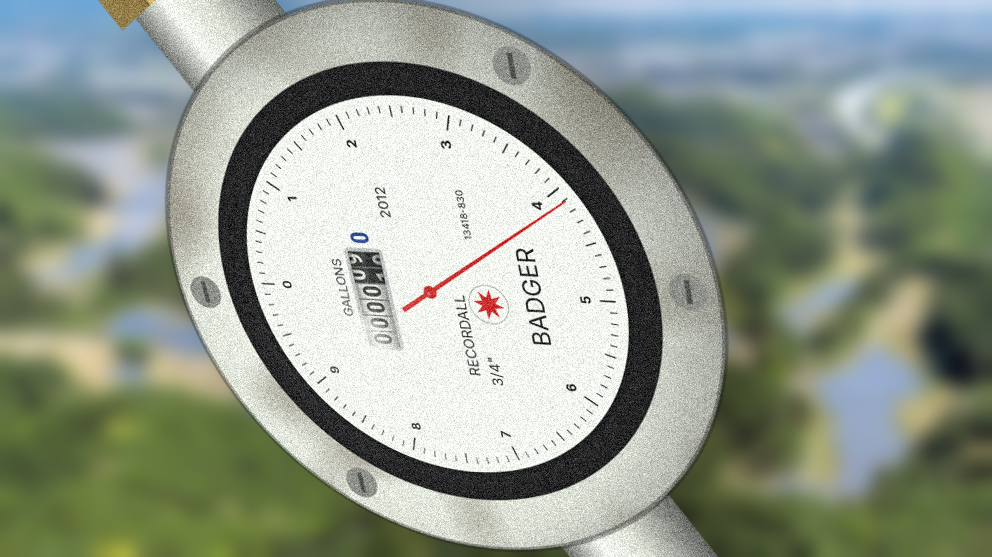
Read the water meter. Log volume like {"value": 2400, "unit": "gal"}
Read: {"value": 94.1, "unit": "gal"}
